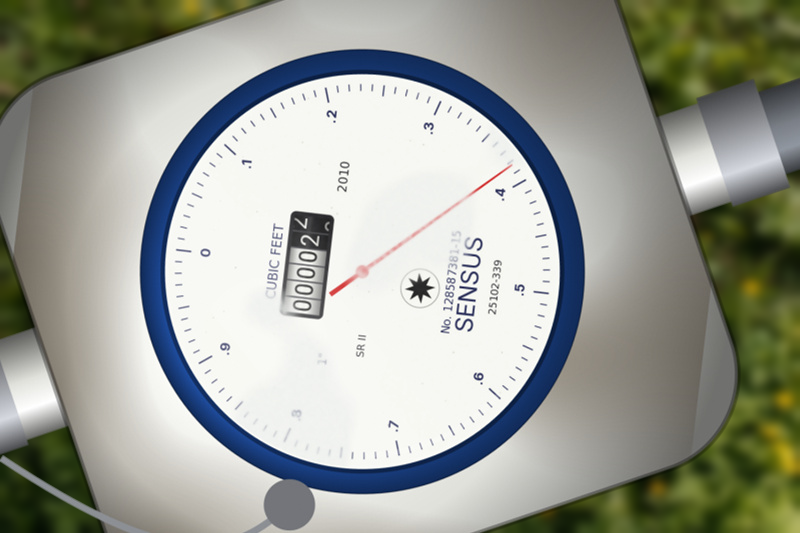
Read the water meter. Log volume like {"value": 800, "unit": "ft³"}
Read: {"value": 22.38, "unit": "ft³"}
